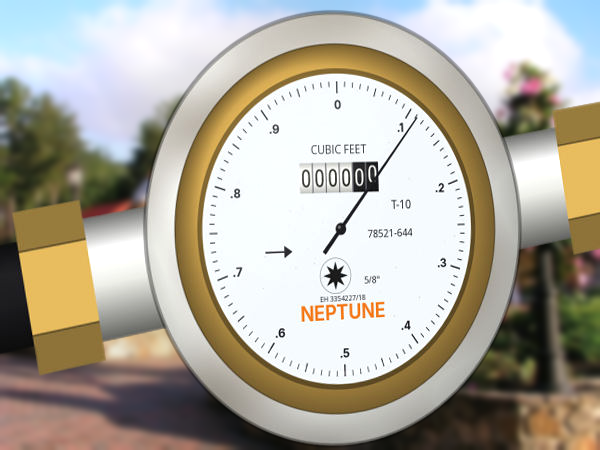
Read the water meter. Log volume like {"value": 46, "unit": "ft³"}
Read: {"value": 0.11, "unit": "ft³"}
